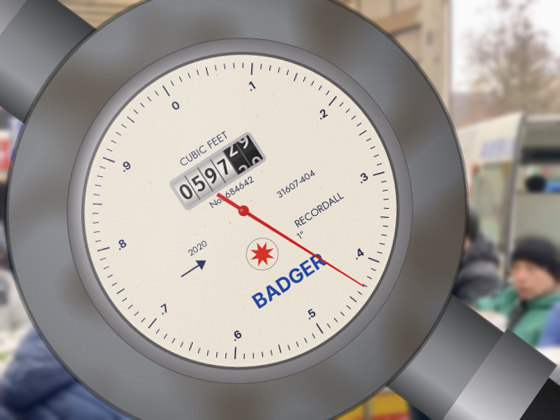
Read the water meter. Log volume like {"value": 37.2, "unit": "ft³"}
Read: {"value": 59729.43, "unit": "ft³"}
